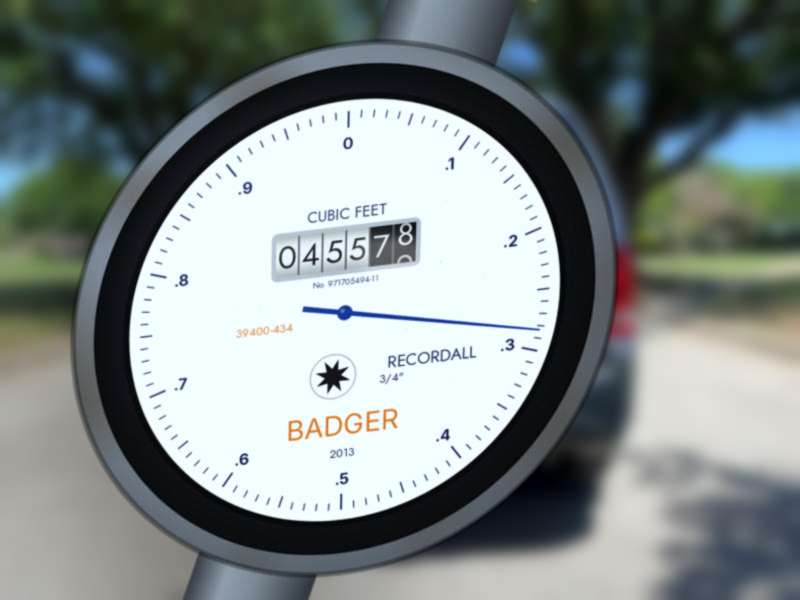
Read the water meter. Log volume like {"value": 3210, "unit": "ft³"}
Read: {"value": 45578.28, "unit": "ft³"}
